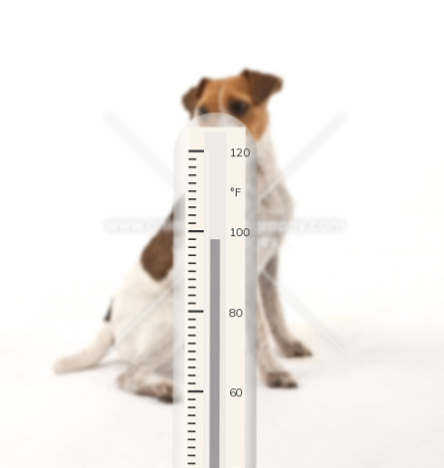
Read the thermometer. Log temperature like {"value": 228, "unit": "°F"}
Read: {"value": 98, "unit": "°F"}
